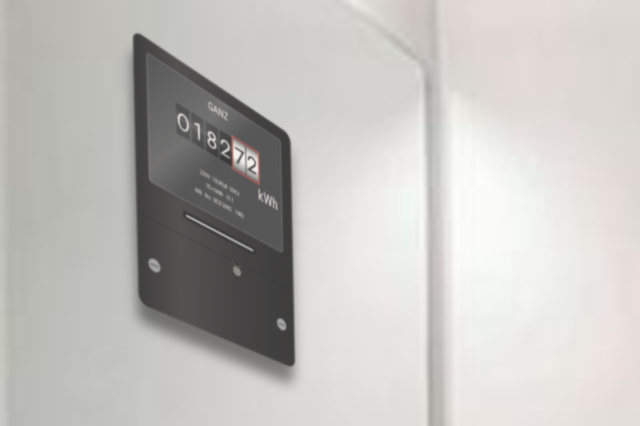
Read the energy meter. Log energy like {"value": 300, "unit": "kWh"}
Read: {"value": 182.72, "unit": "kWh"}
